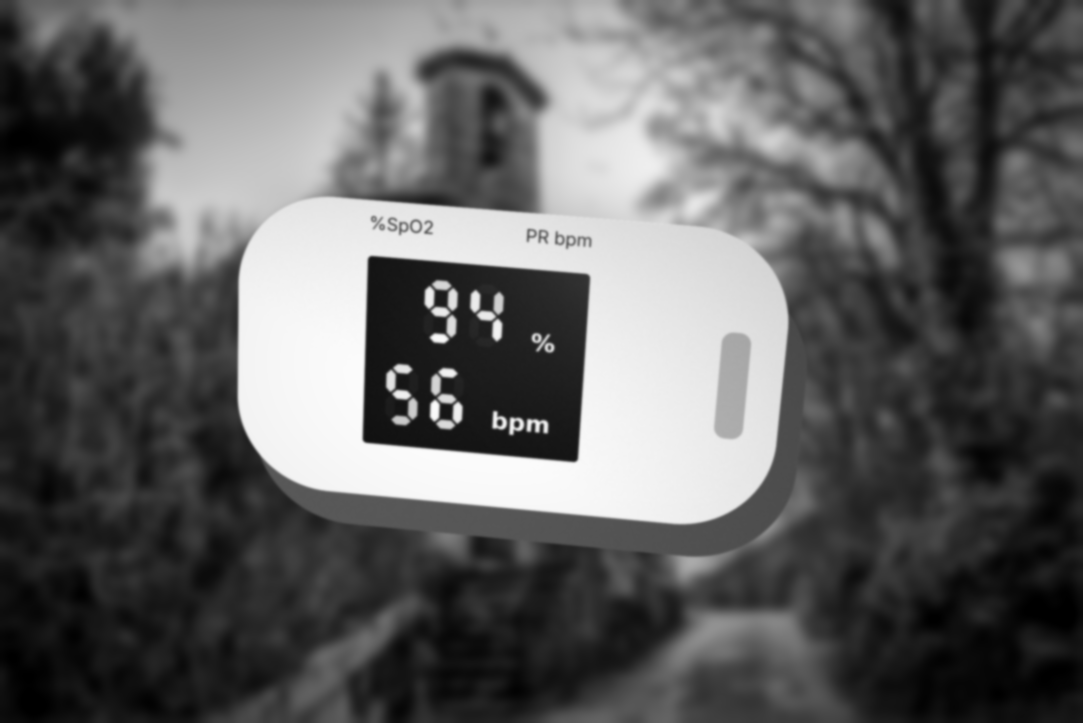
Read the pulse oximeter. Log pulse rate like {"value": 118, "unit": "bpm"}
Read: {"value": 56, "unit": "bpm"}
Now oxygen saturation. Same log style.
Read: {"value": 94, "unit": "%"}
